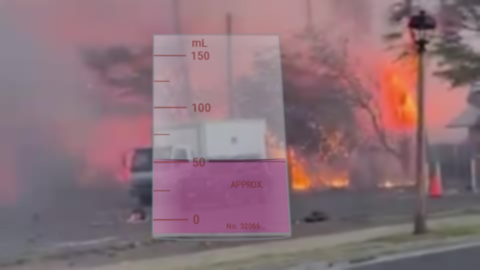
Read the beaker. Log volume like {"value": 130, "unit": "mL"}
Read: {"value": 50, "unit": "mL"}
